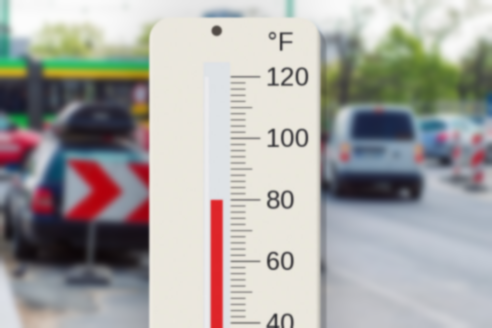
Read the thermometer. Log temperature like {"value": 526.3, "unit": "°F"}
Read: {"value": 80, "unit": "°F"}
